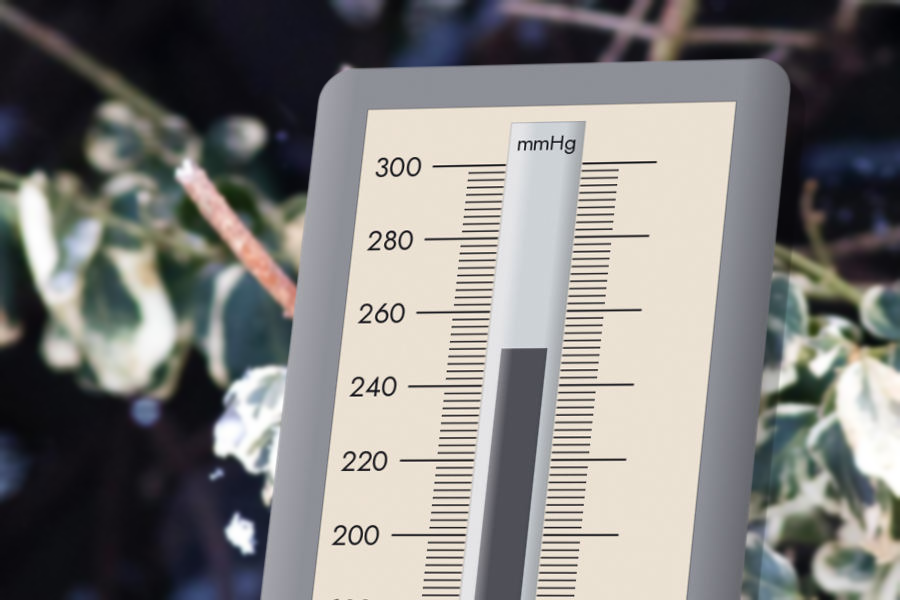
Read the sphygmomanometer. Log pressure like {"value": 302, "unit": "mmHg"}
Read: {"value": 250, "unit": "mmHg"}
